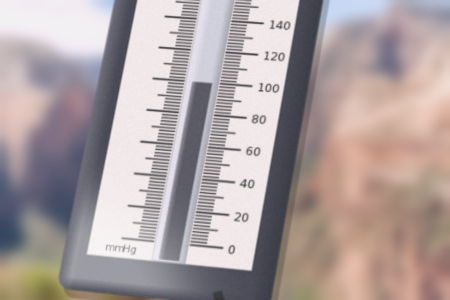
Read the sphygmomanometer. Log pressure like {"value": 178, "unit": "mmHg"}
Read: {"value": 100, "unit": "mmHg"}
